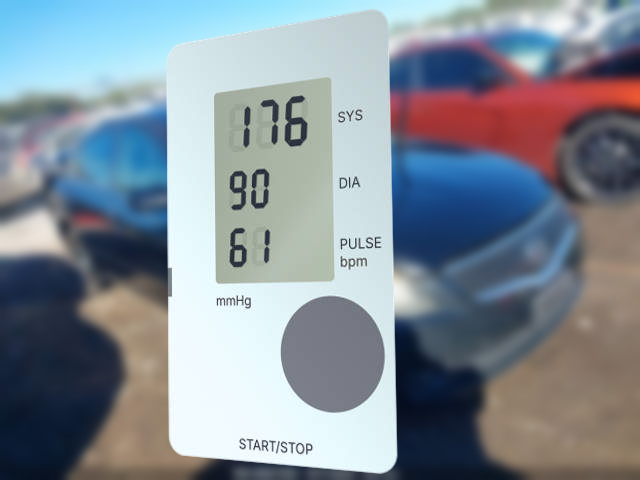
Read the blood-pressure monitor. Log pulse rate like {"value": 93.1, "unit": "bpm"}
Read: {"value": 61, "unit": "bpm"}
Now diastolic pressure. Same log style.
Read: {"value": 90, "unit": "mmHg"}
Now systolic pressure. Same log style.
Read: {"value": 176, "unit": "mmHg"}
